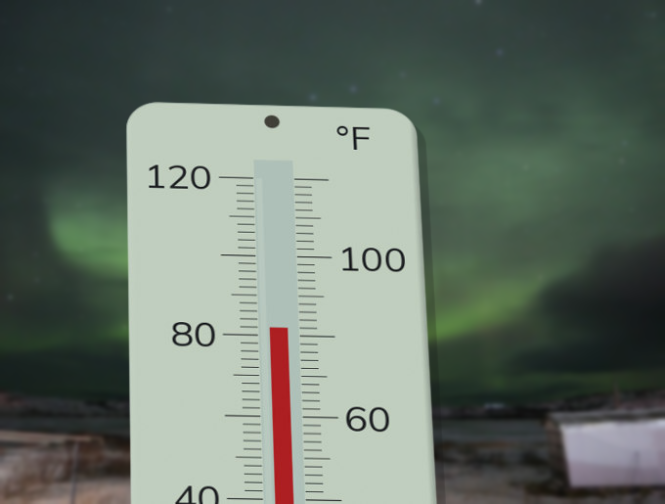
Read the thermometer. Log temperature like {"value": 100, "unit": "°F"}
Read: {"value": 82, "unit": "°F"}
